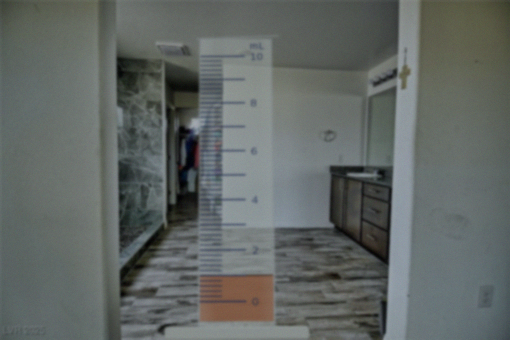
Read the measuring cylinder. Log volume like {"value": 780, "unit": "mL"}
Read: {"value": 1, "unit": "mL"}
